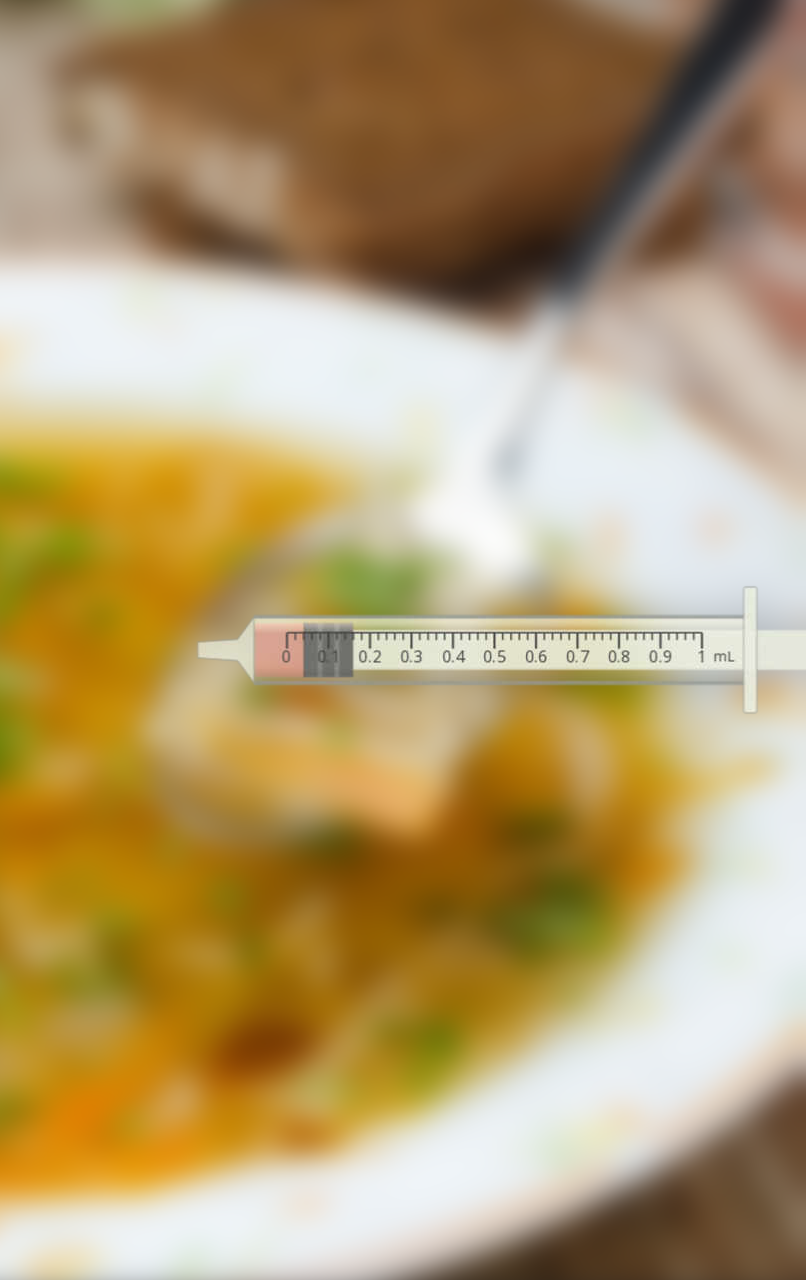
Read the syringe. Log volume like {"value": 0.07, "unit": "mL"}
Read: {"value": 0.04, "unit": "mL"}
